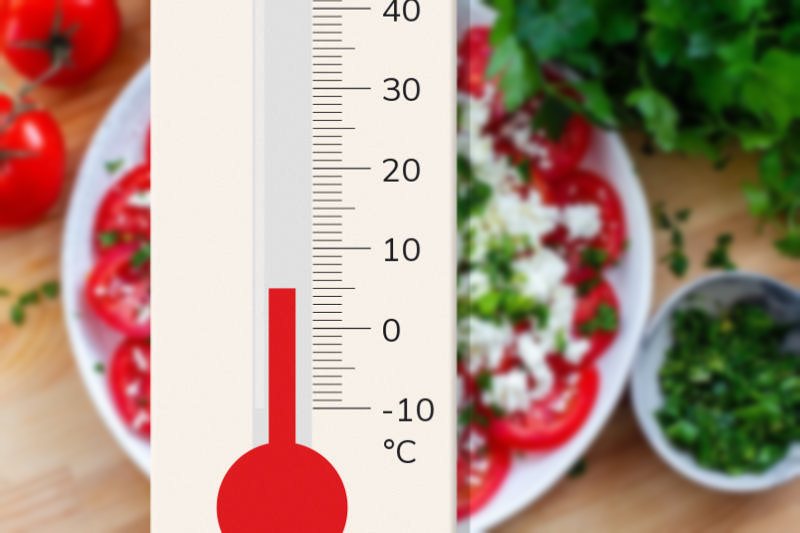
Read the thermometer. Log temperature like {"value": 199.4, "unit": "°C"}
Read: {"value": 5, "unit": "°C"}
